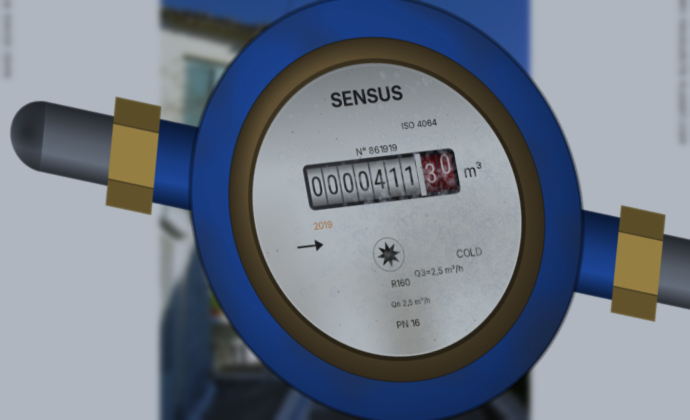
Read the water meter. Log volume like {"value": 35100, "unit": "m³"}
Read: {"value": 411.30, "unit": "m³"}
